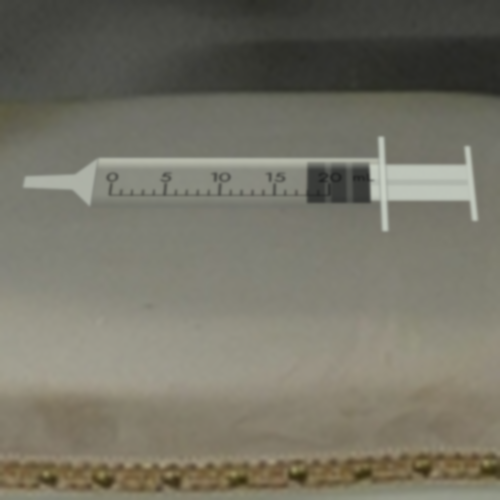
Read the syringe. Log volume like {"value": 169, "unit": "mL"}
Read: {"value": 18, "unit": "mL"}
